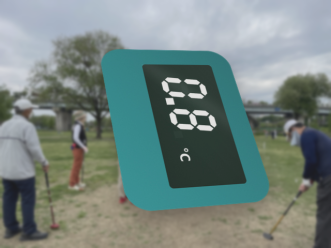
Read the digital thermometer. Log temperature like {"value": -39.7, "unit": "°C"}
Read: {"value": 0.8, "unit": "°C"}
